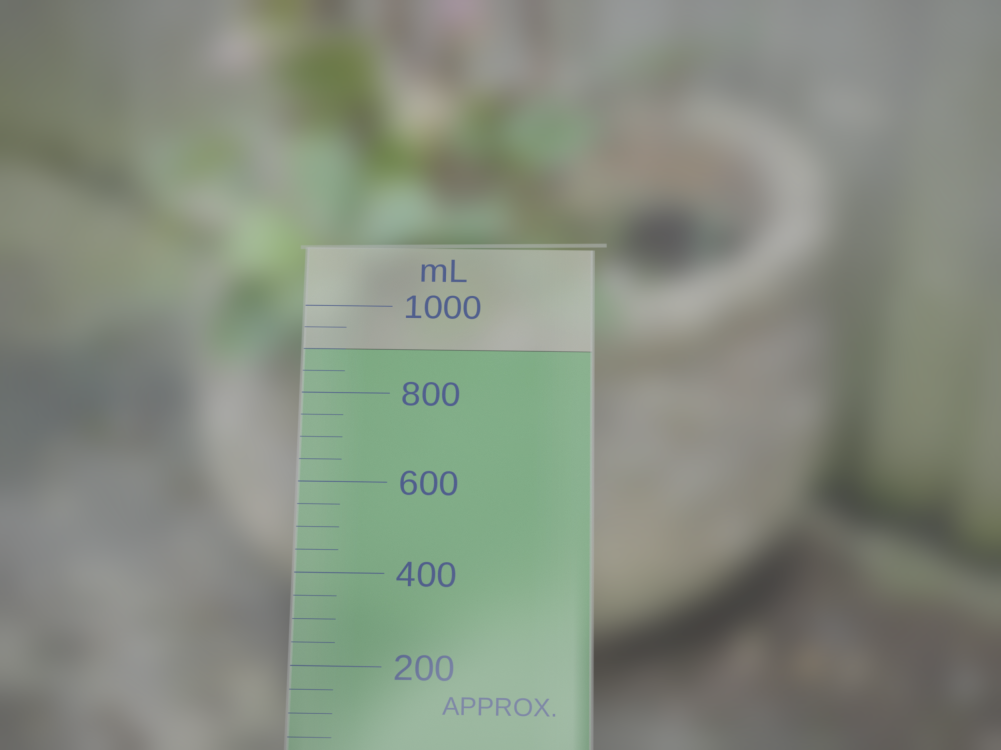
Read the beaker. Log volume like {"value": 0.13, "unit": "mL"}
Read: {"value": 900, "unit": "mL"}
